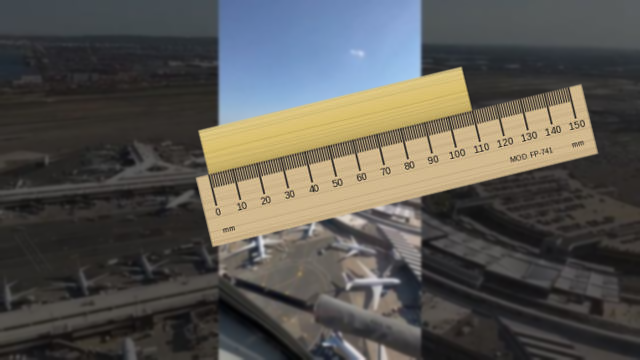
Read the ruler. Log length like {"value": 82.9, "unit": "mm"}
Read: {"value": 110, "unit": "mm"}
